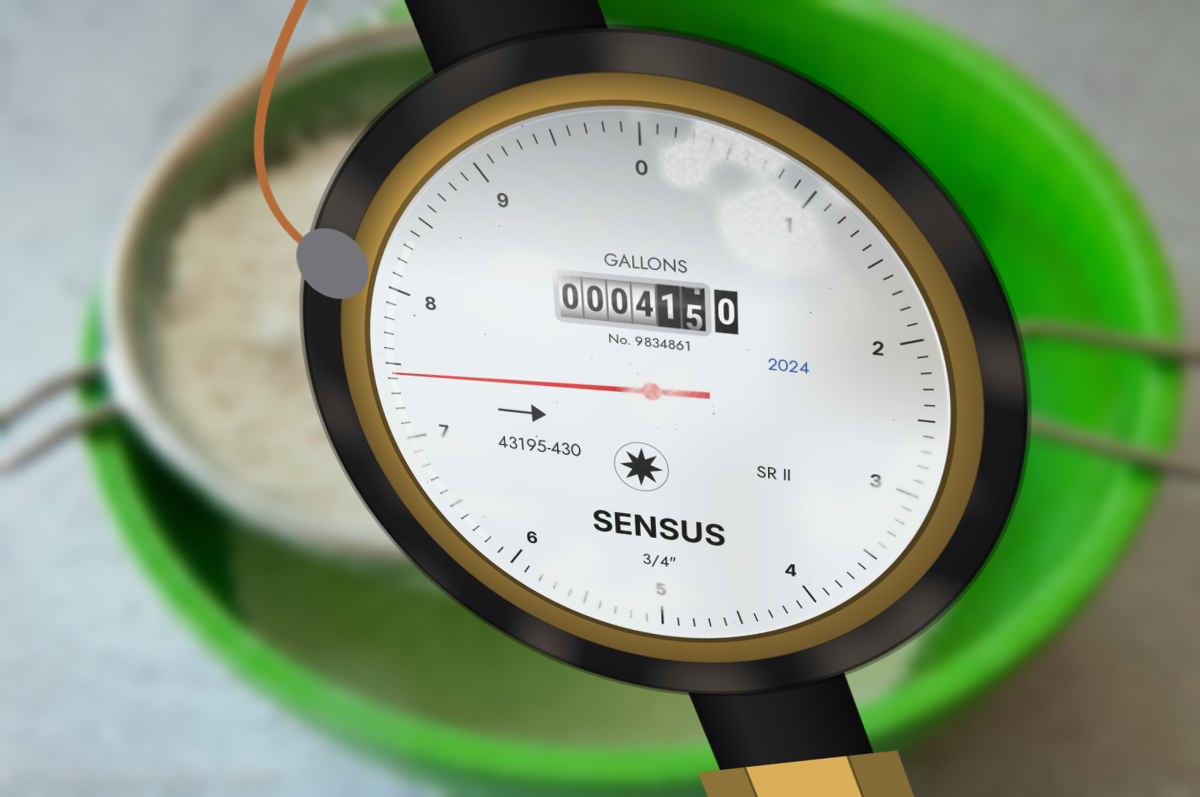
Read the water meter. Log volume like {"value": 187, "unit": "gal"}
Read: {"value": 4147.4, "unit": "gal"}
